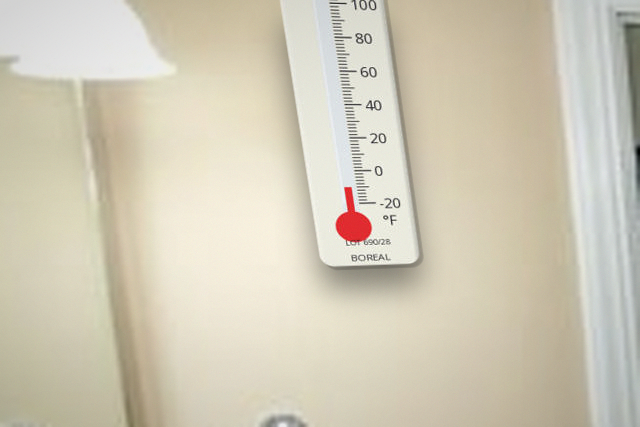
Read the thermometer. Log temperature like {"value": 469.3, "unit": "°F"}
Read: {"value": -10, "unit": "°F"}
